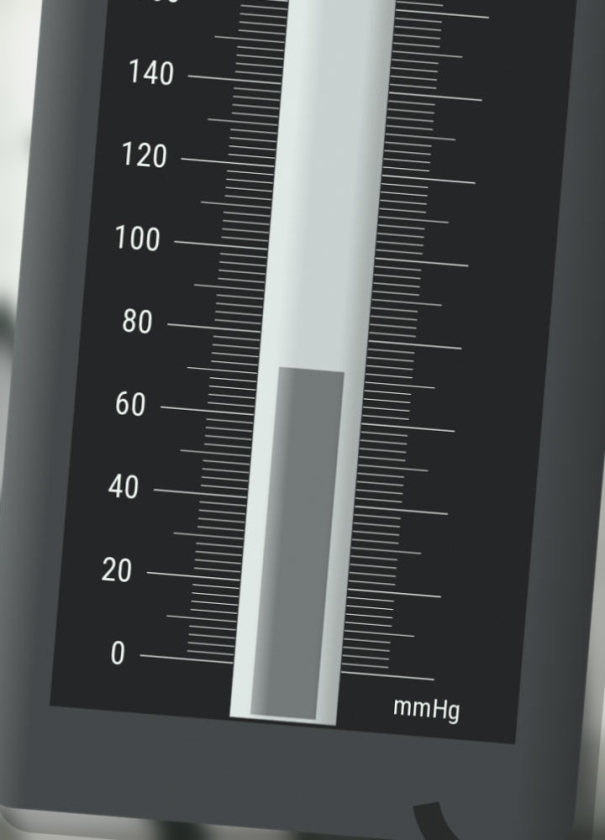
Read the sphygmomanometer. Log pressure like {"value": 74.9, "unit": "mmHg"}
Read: {"value": 72, "unit": "mmHg"}
